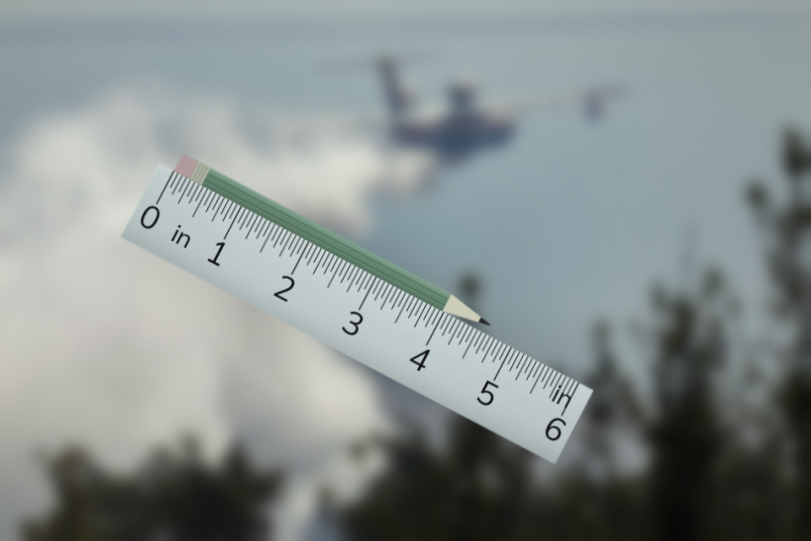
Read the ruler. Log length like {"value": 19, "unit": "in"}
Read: {"value": 4.625, "unit": "in"}
